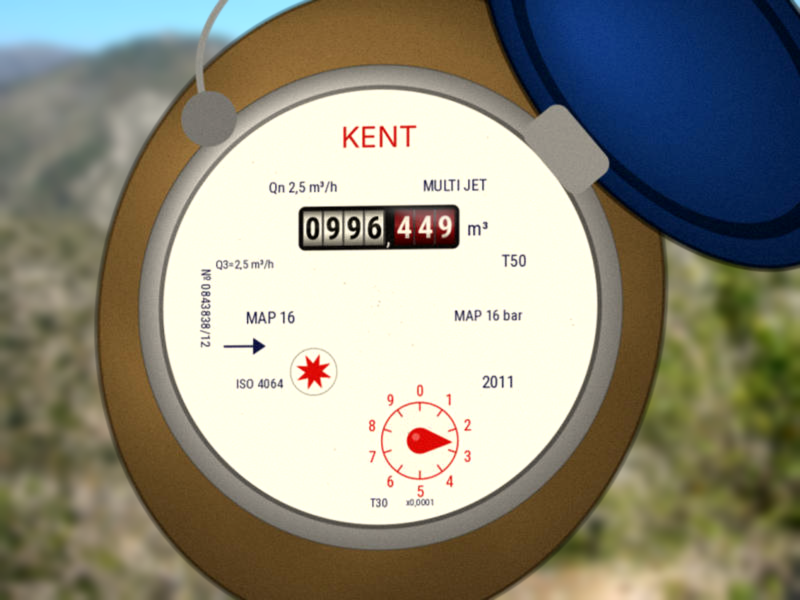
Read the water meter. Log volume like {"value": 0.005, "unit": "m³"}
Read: {"value": 996.4492, "unit": "m³"}
